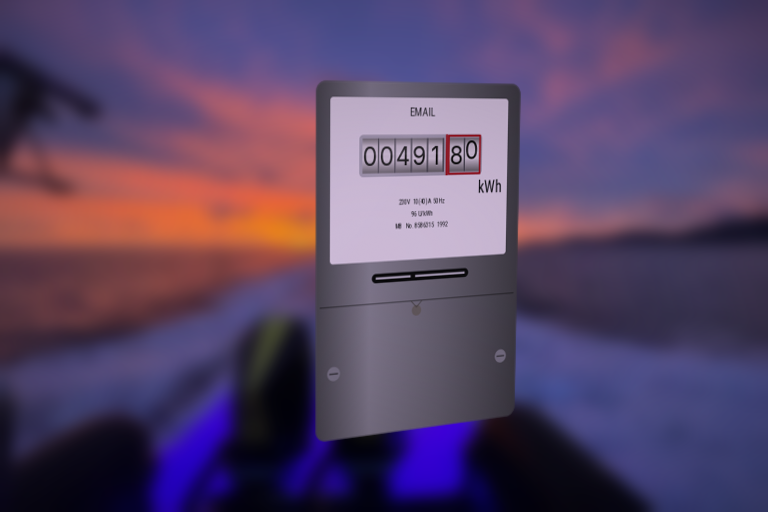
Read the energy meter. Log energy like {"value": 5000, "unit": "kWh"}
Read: {"value": 491.80, "unit": "kWh"}
